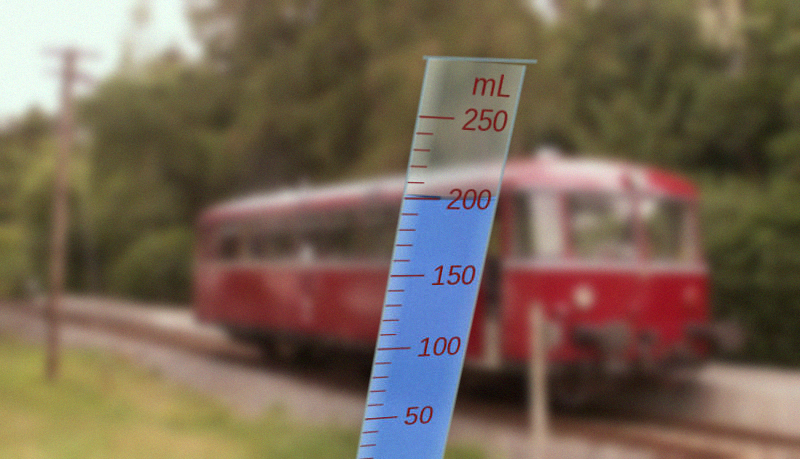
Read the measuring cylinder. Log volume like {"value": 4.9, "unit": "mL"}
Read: {"value": 200, "unit": "mL"}
